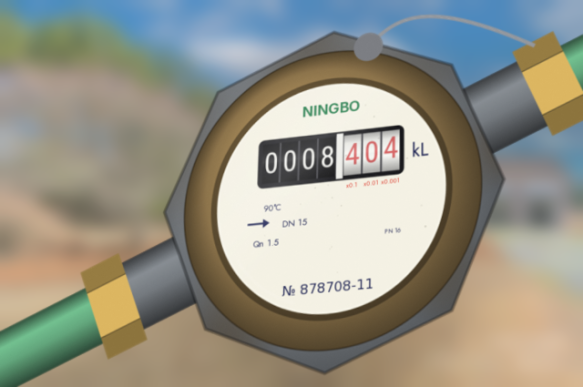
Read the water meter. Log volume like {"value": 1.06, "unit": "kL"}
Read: {"value": 8.404, "unit": "kL"}
